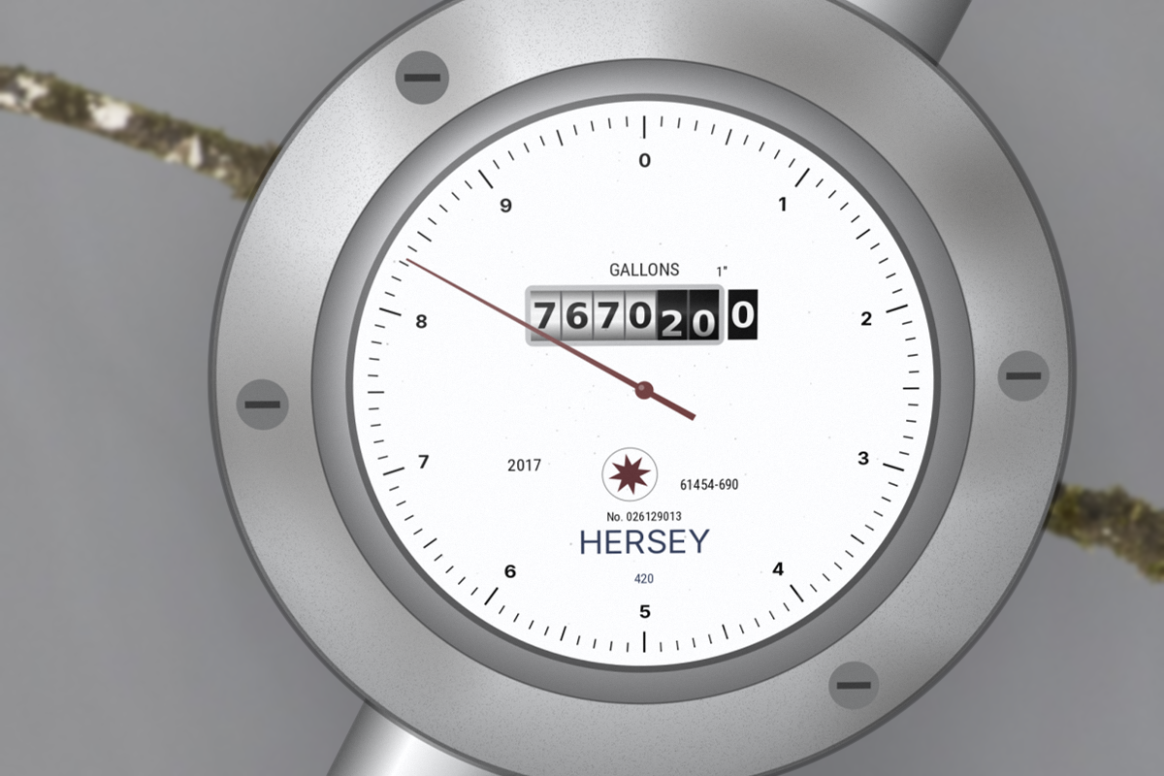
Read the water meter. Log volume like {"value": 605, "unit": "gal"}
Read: {"value": 7670198.3, "unit": "gal"}
